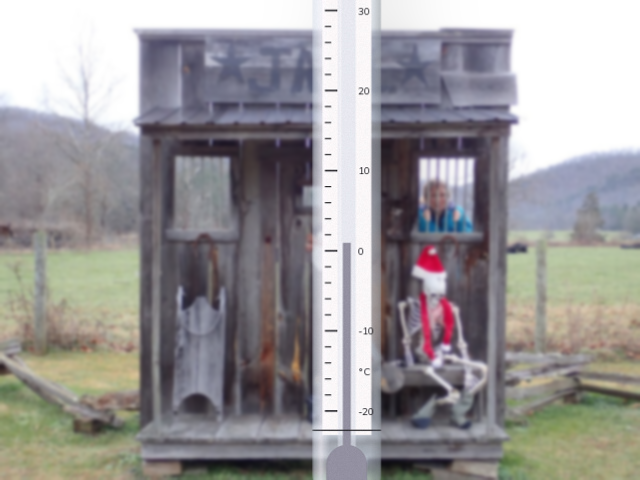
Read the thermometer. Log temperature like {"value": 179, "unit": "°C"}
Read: {"value": 1, "unit": "°C"}
